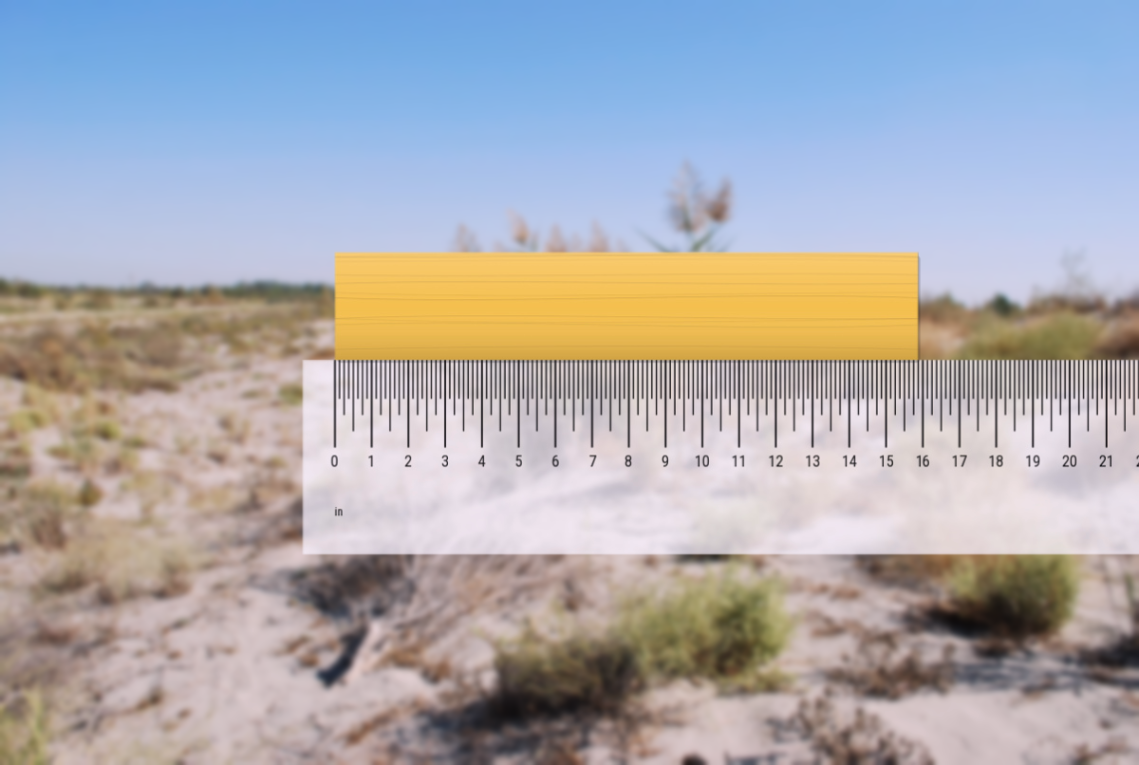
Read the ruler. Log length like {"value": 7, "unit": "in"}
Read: {"value": 15.875, "unit": "in"}
